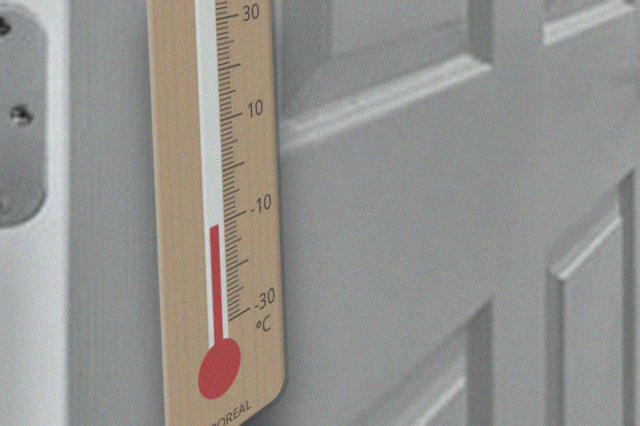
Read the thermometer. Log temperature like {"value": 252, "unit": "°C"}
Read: {"value": -10, "unit": "°C"}
